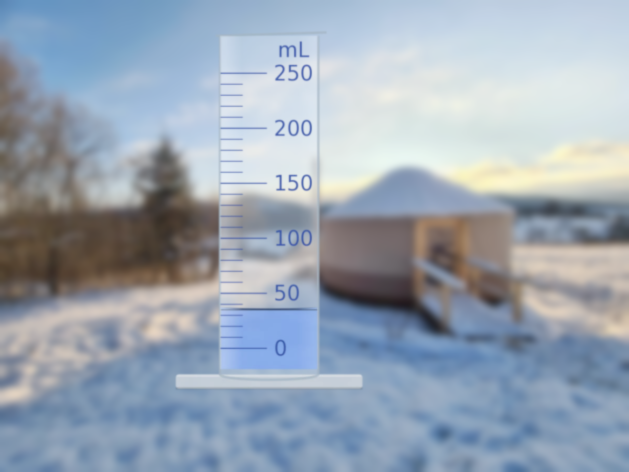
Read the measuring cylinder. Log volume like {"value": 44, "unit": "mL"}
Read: {"value": 35, "unit": "mL"}
